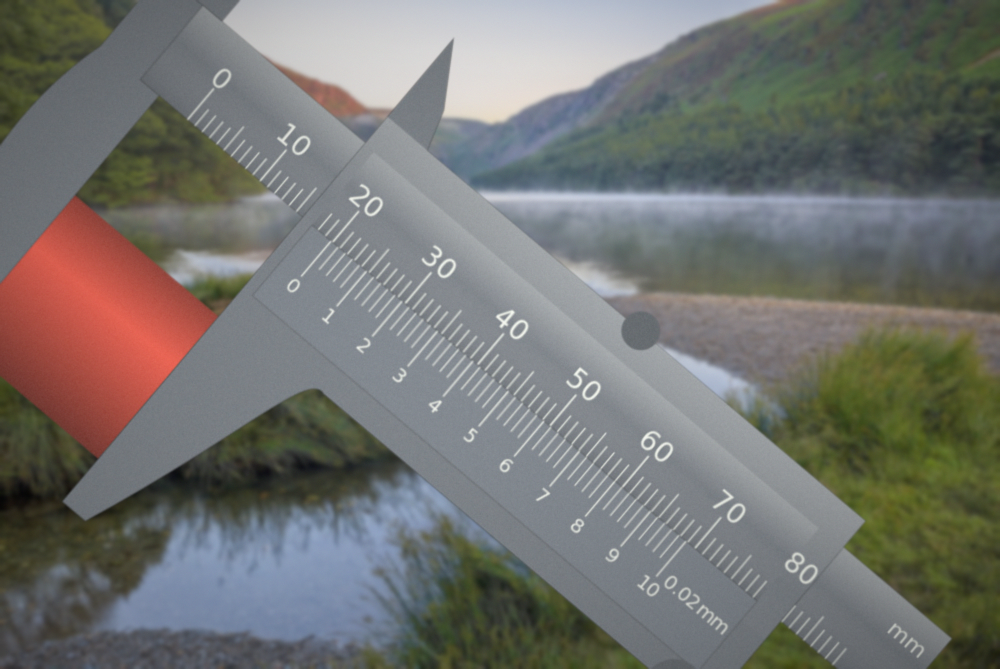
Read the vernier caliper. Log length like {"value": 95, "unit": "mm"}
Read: {"value": 19.8, "unit": "mm"}
